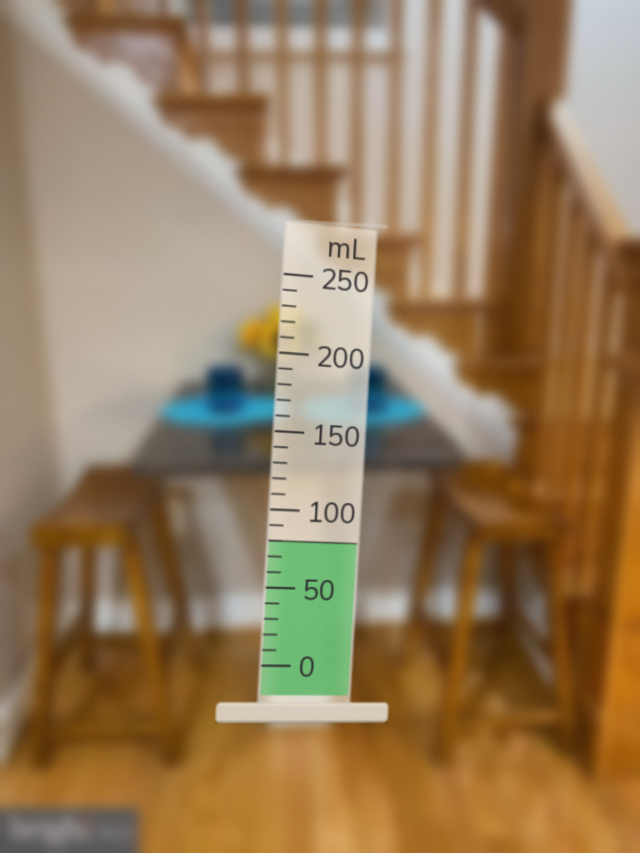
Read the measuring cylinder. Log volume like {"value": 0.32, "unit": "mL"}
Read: {"value": 80, "unit": "mL"}
